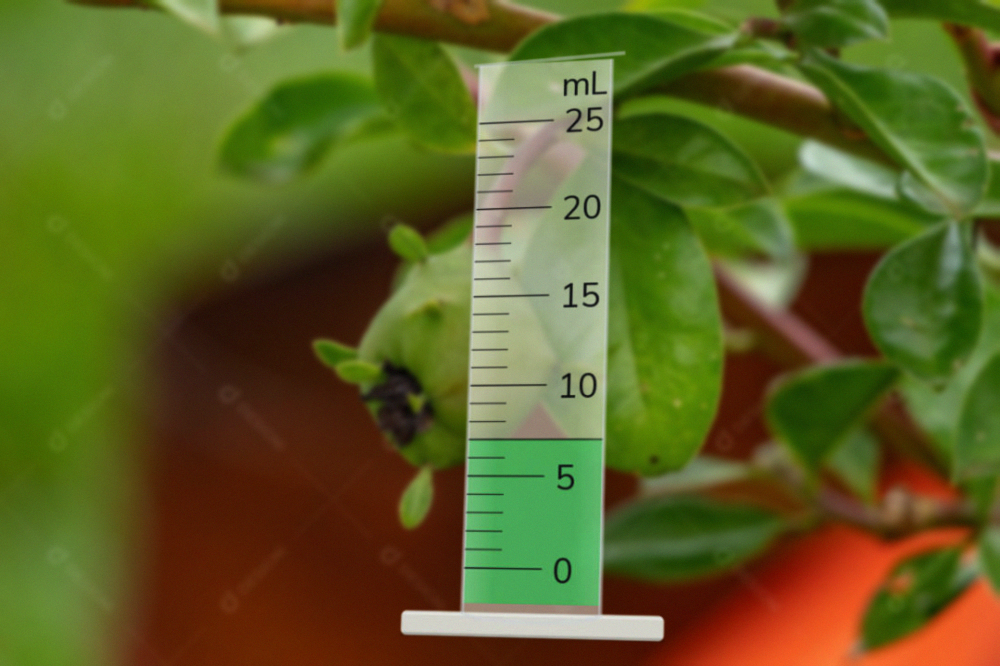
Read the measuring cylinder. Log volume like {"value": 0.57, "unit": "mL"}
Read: {"value": 7, "unit": "mL"}
